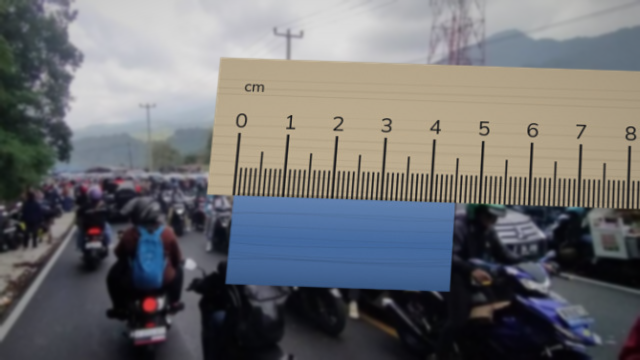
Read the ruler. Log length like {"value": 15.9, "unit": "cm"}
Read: {"value": 4.5, "unit": "cm"}
